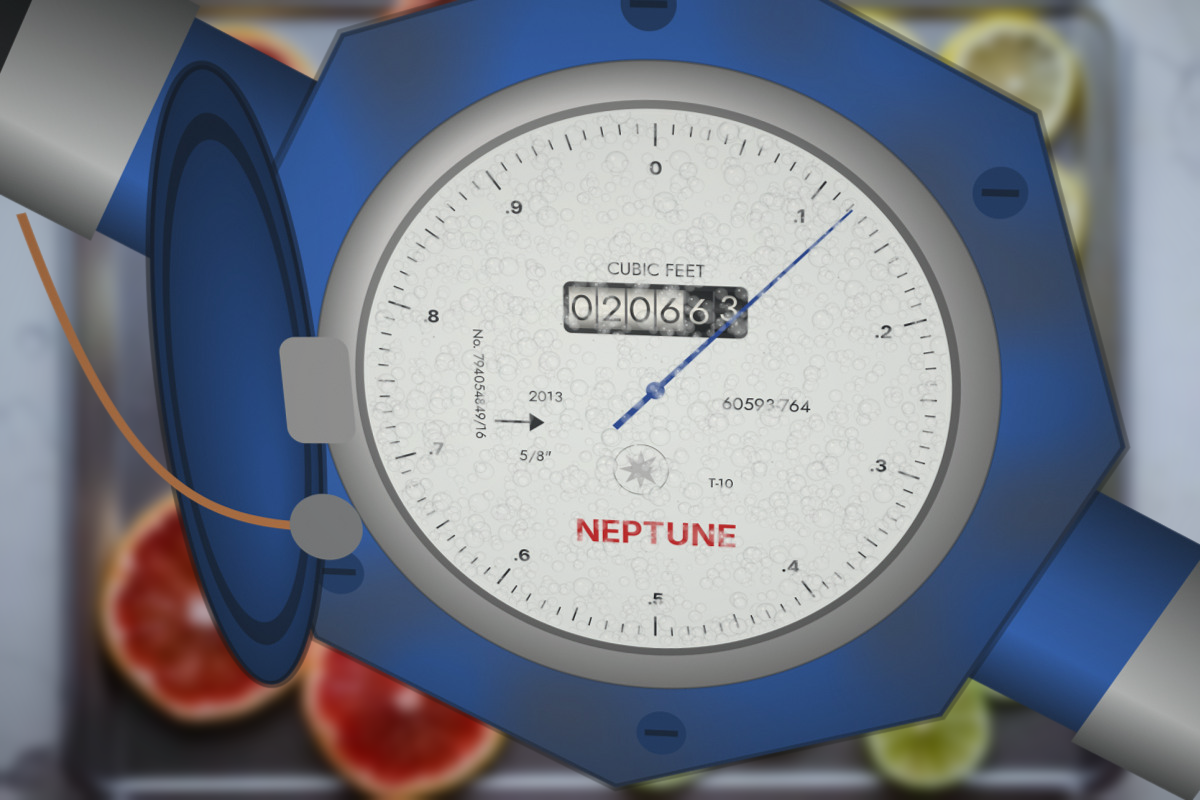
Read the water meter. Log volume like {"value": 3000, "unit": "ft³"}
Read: {"value": 20663.12, "unit": "ft³"}
